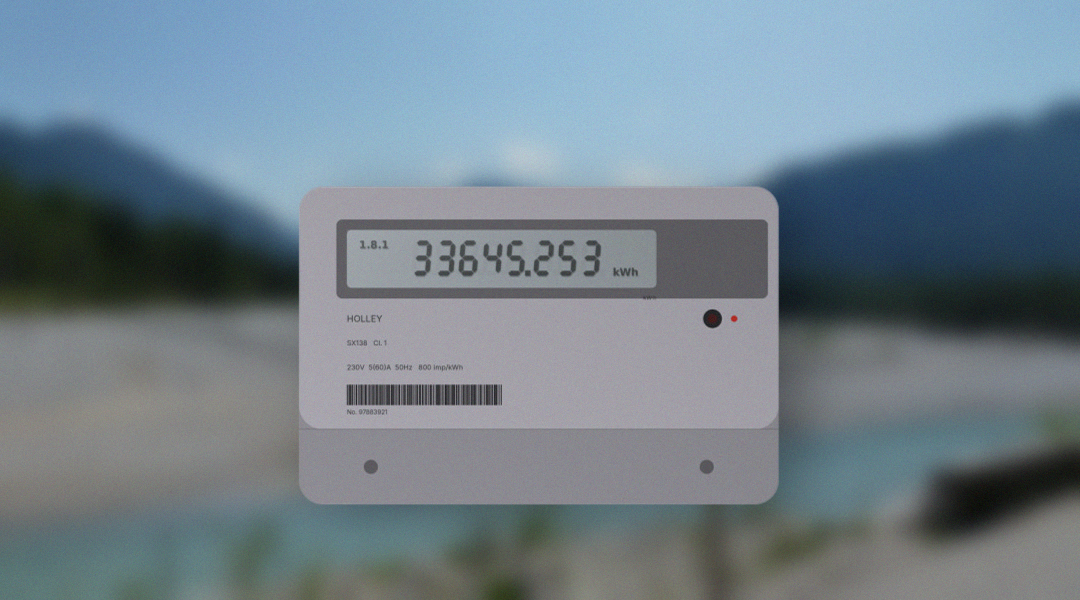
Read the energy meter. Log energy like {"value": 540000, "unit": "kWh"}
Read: {"value": 33645.253, "unit": "kWh"}
